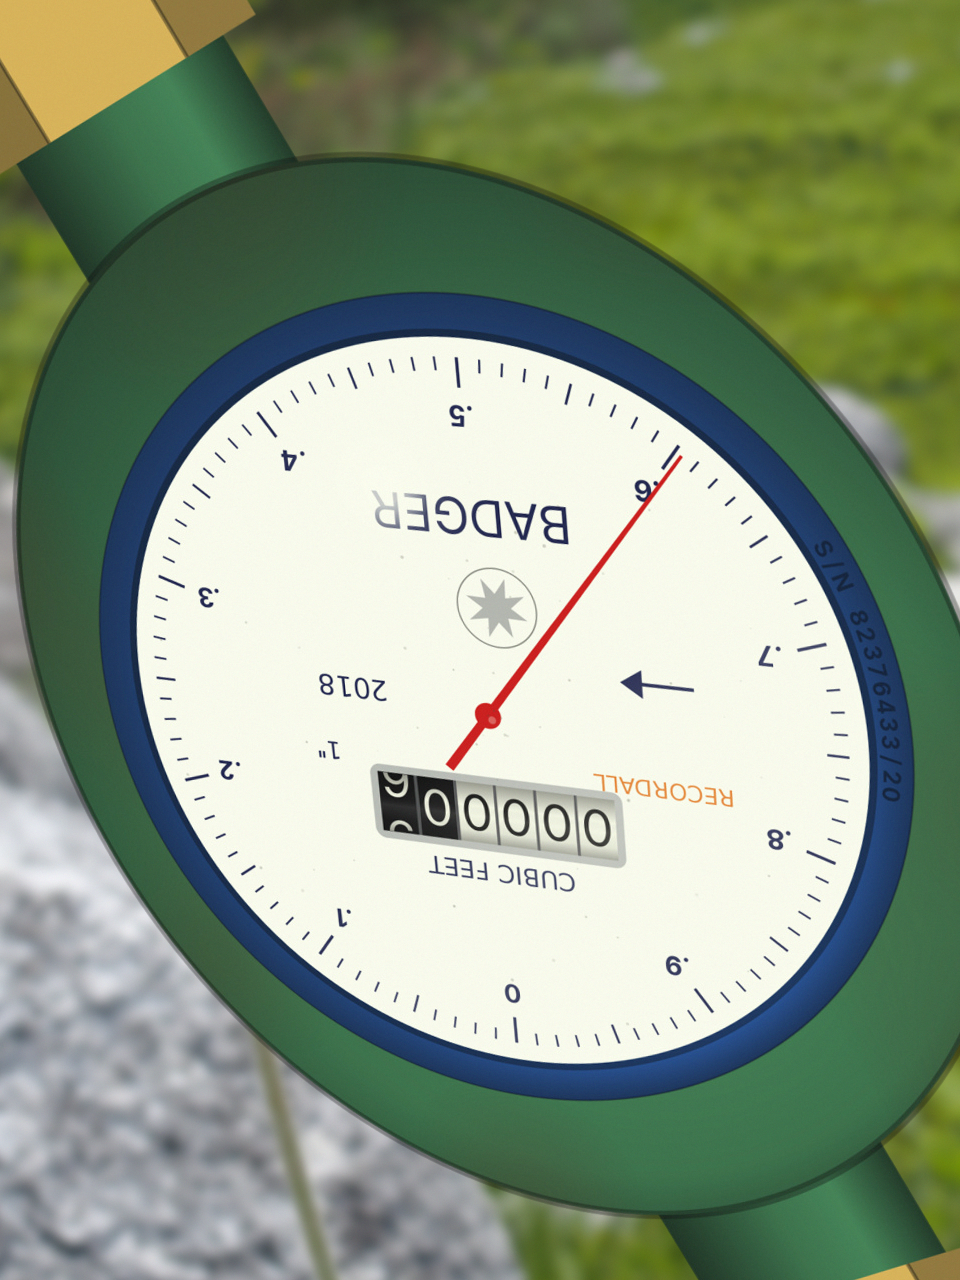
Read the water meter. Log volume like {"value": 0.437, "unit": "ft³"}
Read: {"value": 5.60, "unit": "ft³"}
